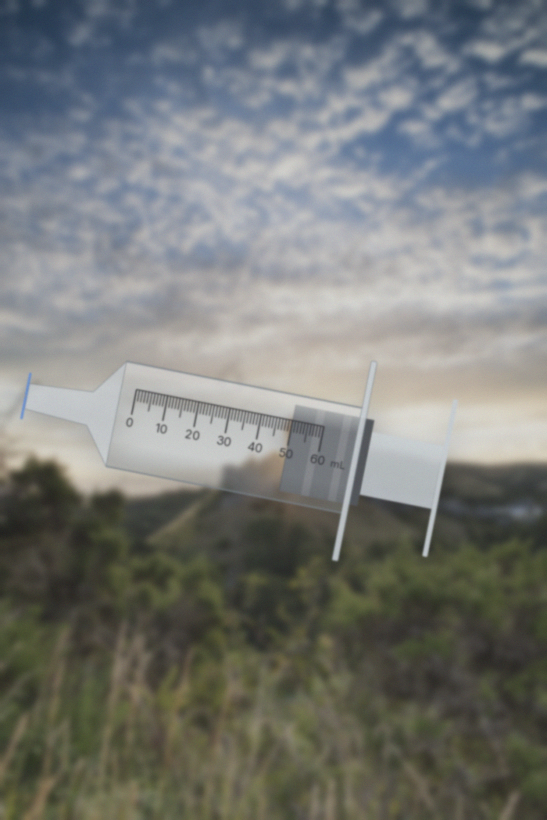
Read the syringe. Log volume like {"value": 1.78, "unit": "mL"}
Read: {"value": 50, "unit": "mL"}
